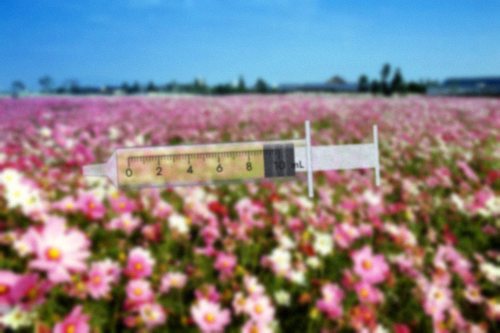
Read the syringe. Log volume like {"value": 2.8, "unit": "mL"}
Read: {"value": 9, "unit": "mL"}
